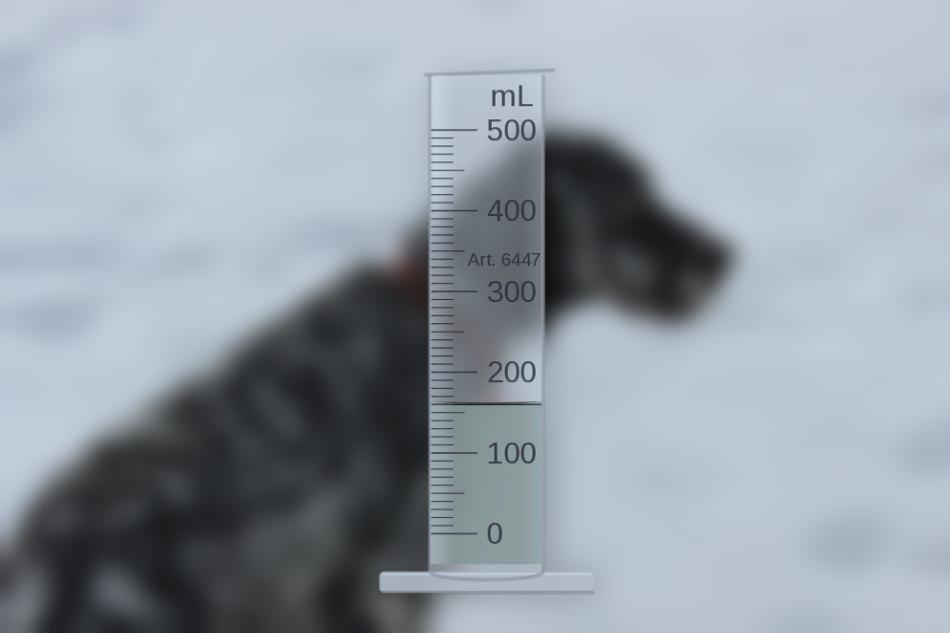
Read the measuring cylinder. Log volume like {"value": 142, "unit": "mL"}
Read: {"value": 160, "unit": "mL"}
